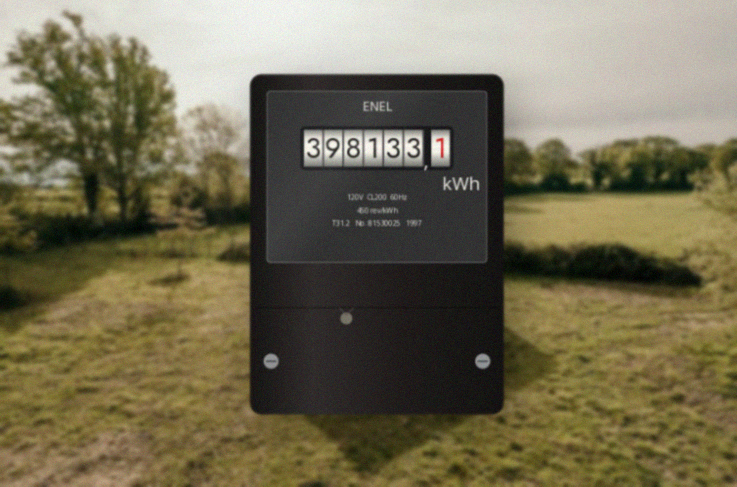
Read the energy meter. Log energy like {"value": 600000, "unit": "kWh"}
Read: {"value": 398133.1, "unit": "kWh"}
